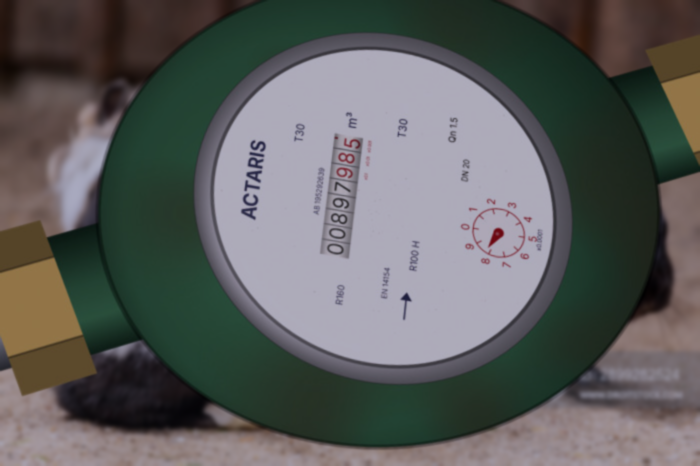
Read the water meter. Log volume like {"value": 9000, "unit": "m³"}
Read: {"value": 897.9848, "unit": "m³"}
